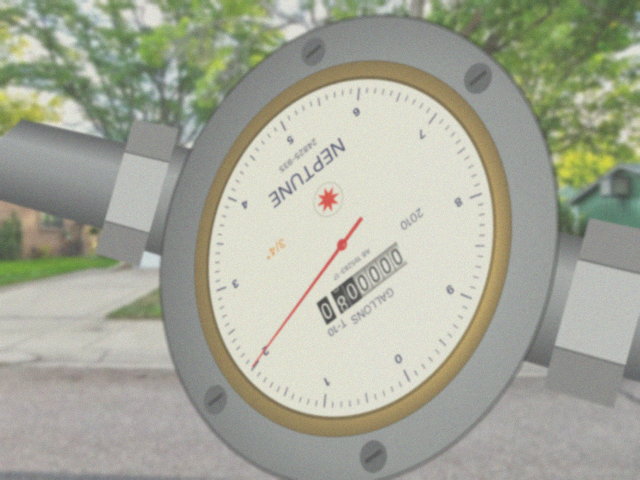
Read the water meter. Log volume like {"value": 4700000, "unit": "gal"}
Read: {"value": 82.0, "unit": "gal"}
